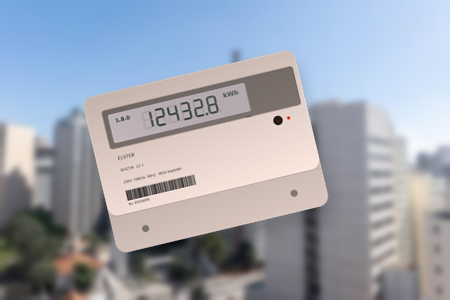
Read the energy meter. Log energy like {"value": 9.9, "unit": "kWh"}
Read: {"value": 12432.8, "unit": "kWh"}
